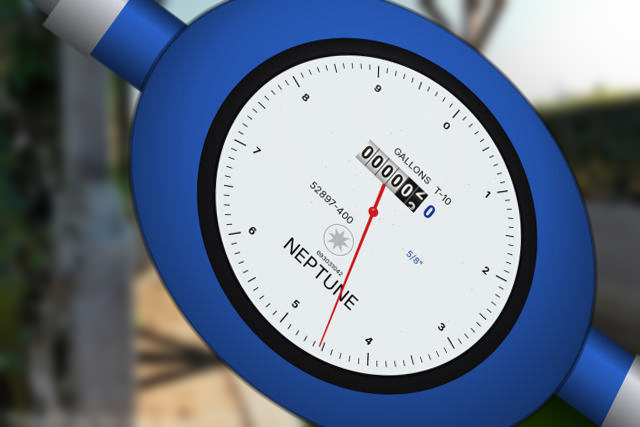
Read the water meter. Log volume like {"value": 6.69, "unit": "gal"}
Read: {"value": 24.5, "unit": "gal"}
